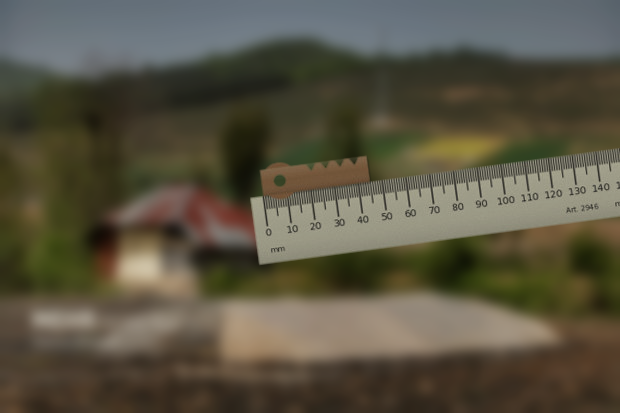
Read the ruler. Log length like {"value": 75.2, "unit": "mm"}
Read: {"value": 45, "unit": "mm"}
